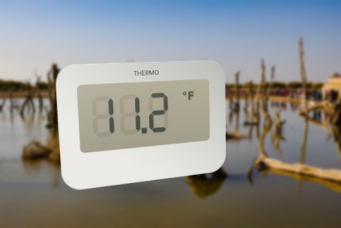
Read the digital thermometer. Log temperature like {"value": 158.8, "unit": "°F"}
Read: {"value": 11.2, "unit": "°F"}
